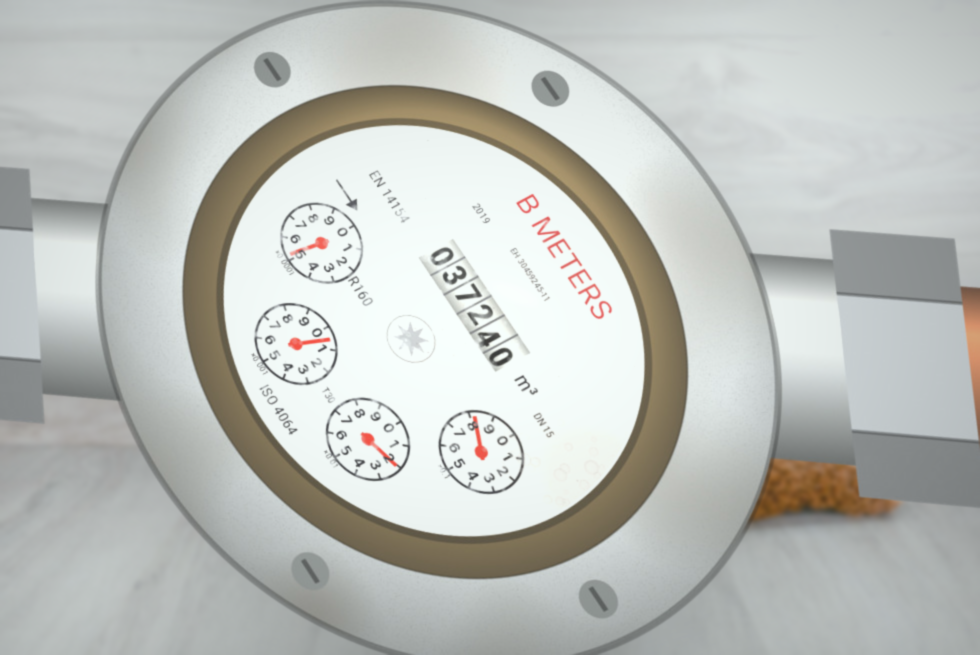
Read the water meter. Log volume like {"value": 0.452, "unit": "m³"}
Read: {"value": 37239.8205, "unit": "m³"}
